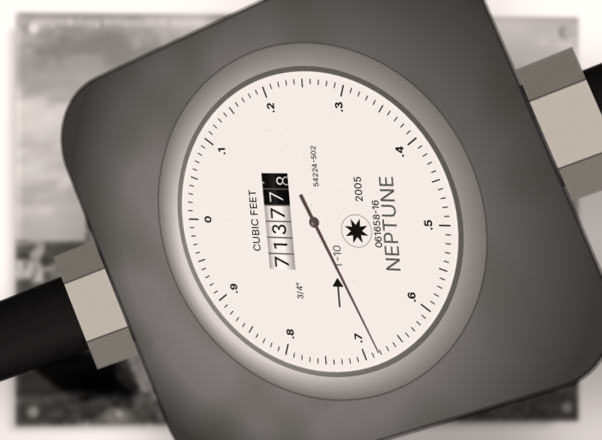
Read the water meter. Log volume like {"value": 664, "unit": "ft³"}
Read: {"value": 713777.68, "unit": "ft³"}
